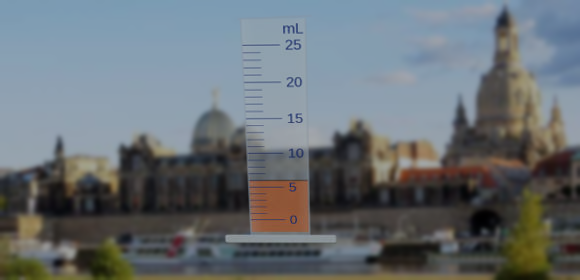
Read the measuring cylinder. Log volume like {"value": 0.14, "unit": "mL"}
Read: {"value": 6, "unit": "mL"}
